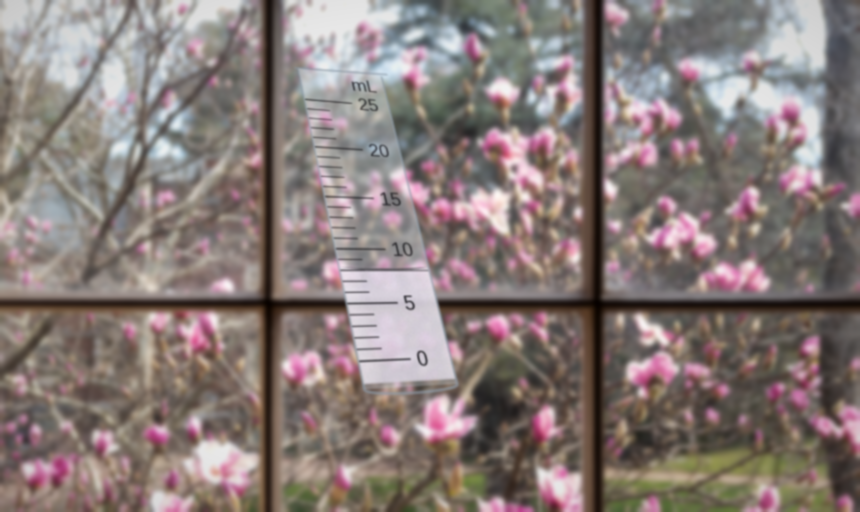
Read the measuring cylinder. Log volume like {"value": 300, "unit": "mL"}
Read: {"value": 8, "unit": "mL"}
